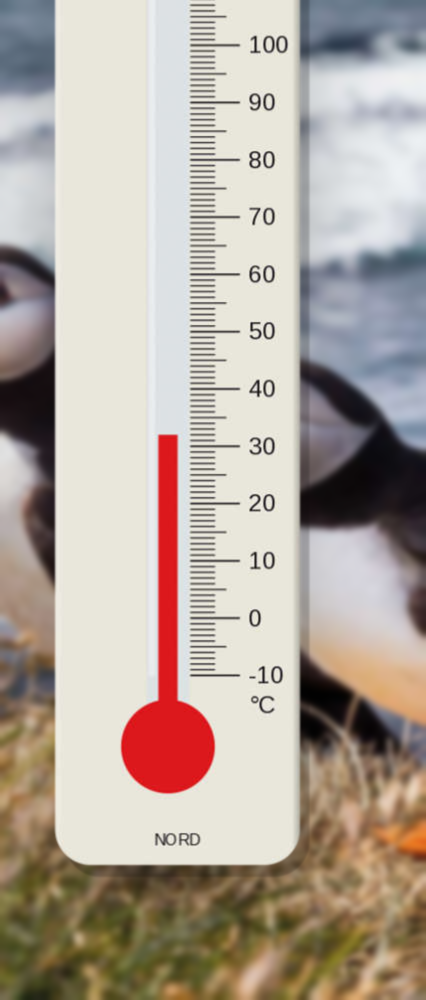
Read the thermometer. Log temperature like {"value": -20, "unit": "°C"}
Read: {"value": 32, "unit": "°C"}
